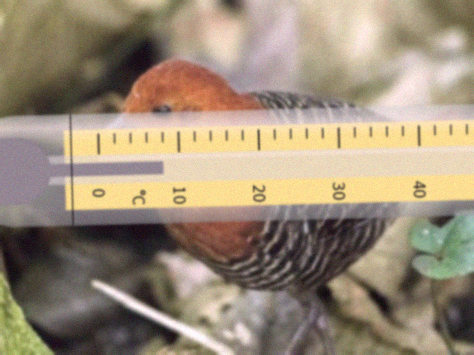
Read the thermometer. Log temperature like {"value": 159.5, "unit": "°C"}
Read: {"value": 8, "unit": "°C"}
